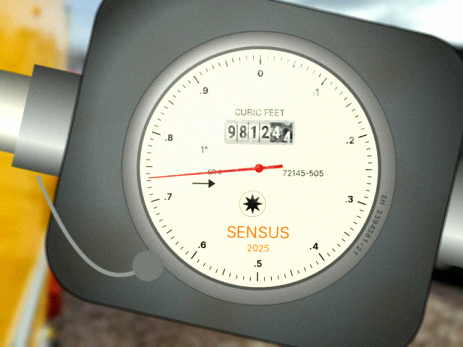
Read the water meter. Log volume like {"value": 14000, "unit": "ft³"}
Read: {"value": 981243.73, "unit": "ft³"}
